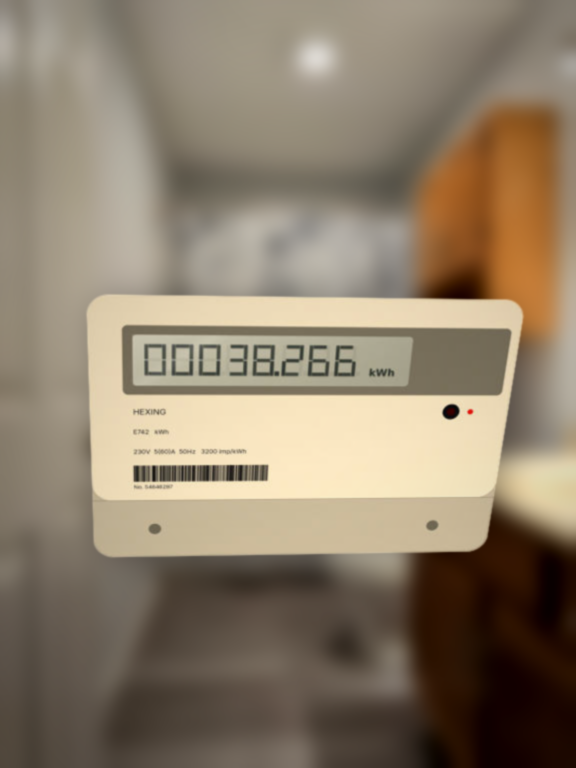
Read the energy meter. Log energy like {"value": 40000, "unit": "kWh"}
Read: {"value": 38.266, "unit": "kWh"}
